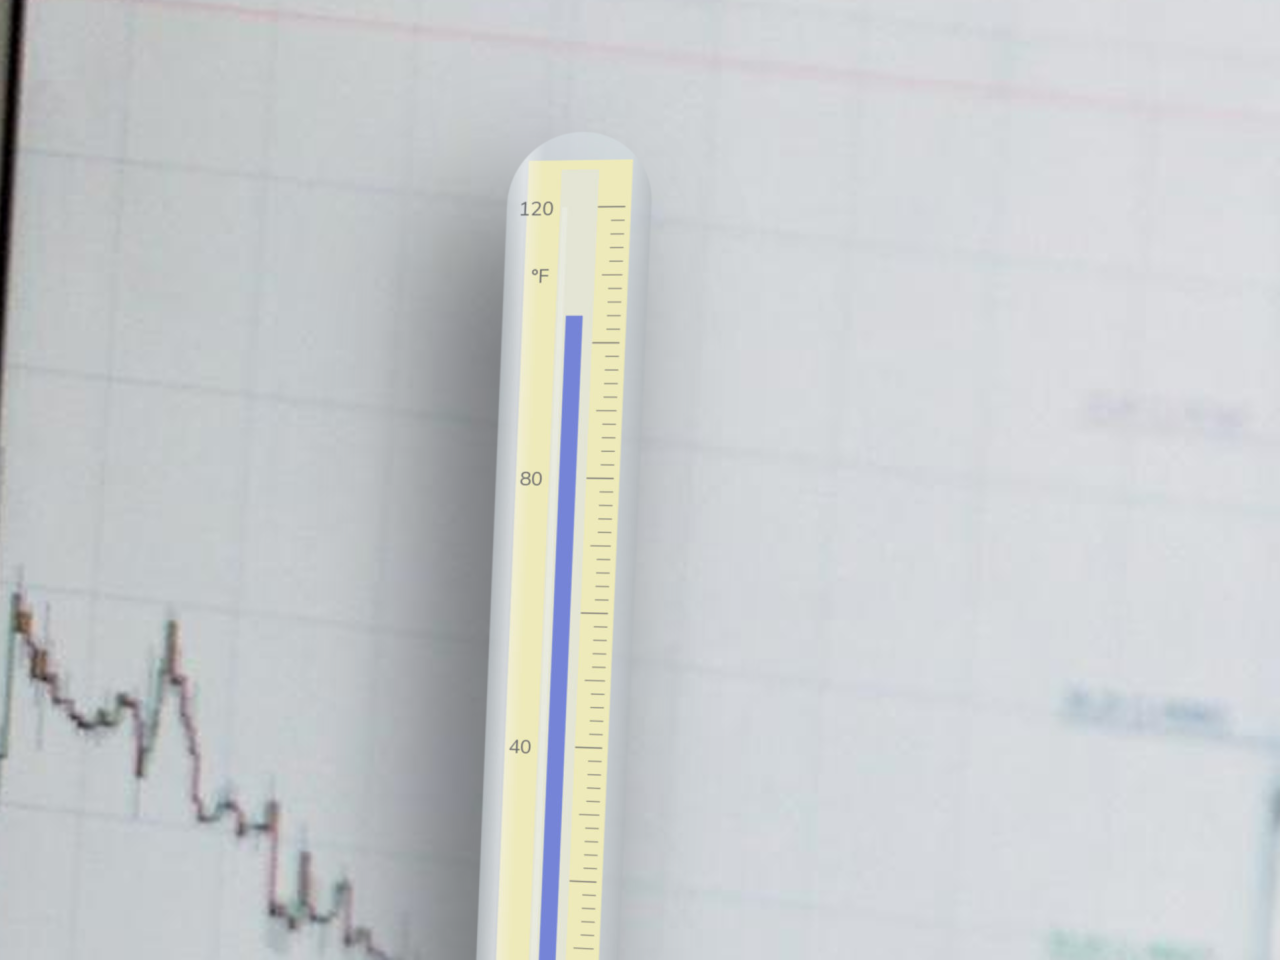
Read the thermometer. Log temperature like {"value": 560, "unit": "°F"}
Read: {"value": 104, "unit": "°F"}
